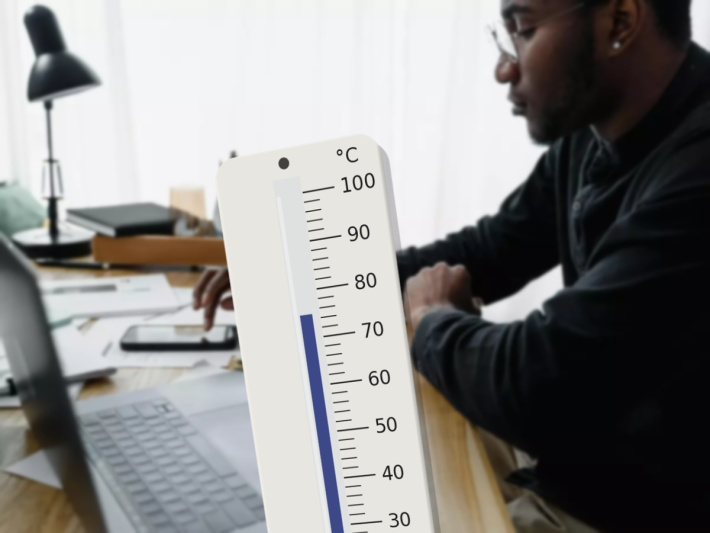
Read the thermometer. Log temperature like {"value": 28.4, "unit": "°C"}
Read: {"value": 75, "unit": "°C"}
